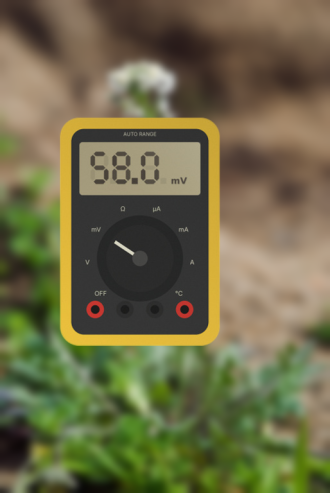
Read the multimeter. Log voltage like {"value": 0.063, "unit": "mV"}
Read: {"value": 58.0, "unit": "mV"}
